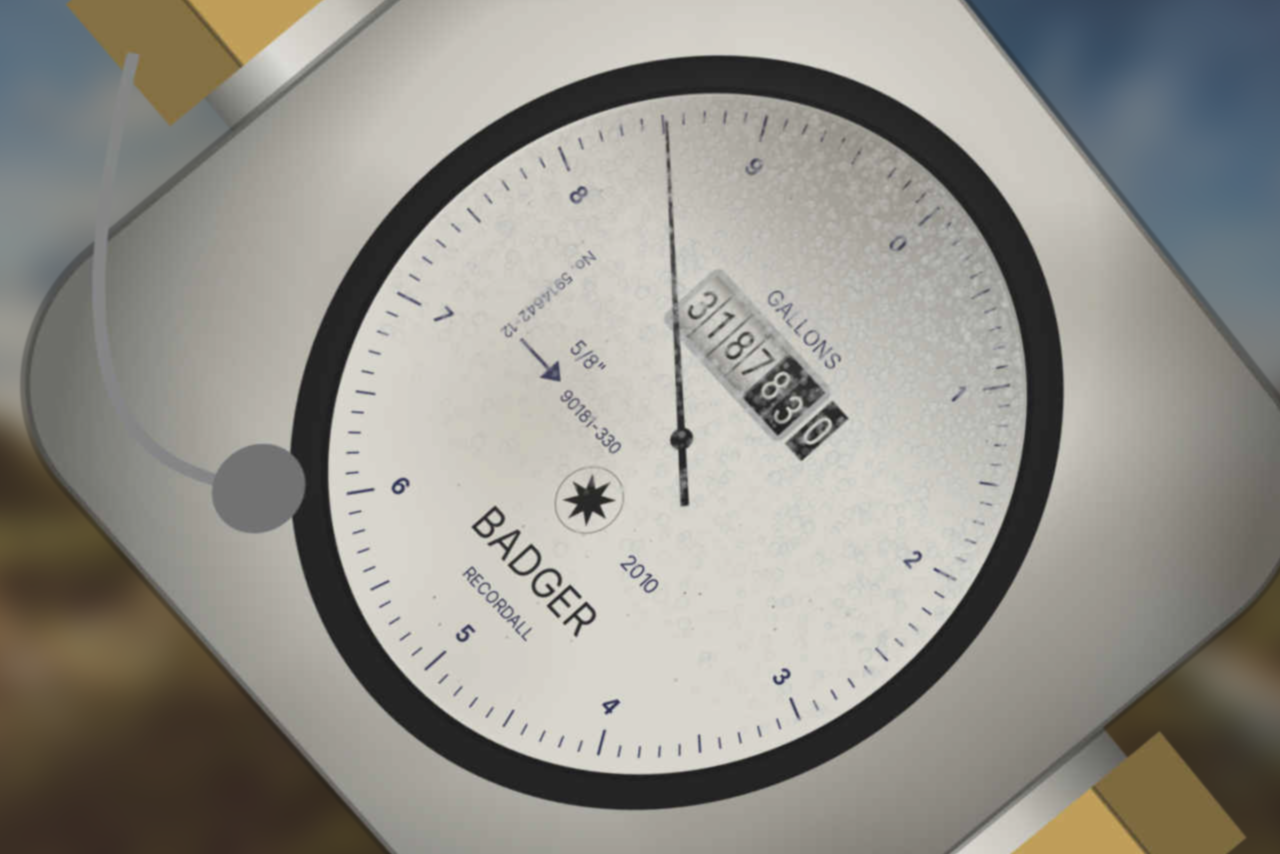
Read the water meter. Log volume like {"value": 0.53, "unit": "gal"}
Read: {"value": 3187828.5, "unit": "gal"}
